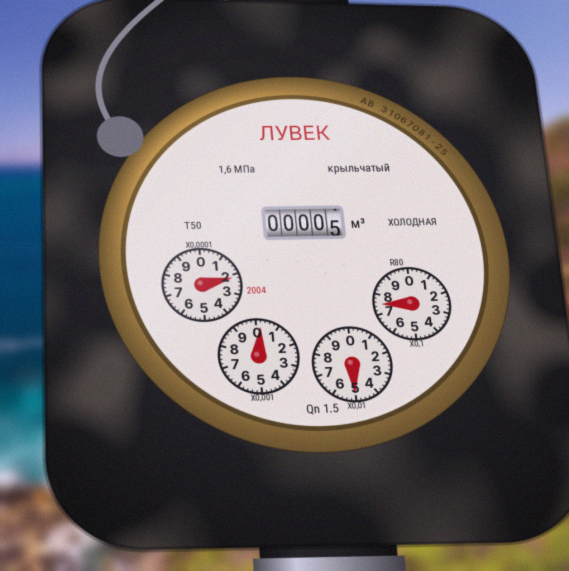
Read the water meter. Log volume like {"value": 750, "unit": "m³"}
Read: {"value": 4.7502, "unit": "m³"}
